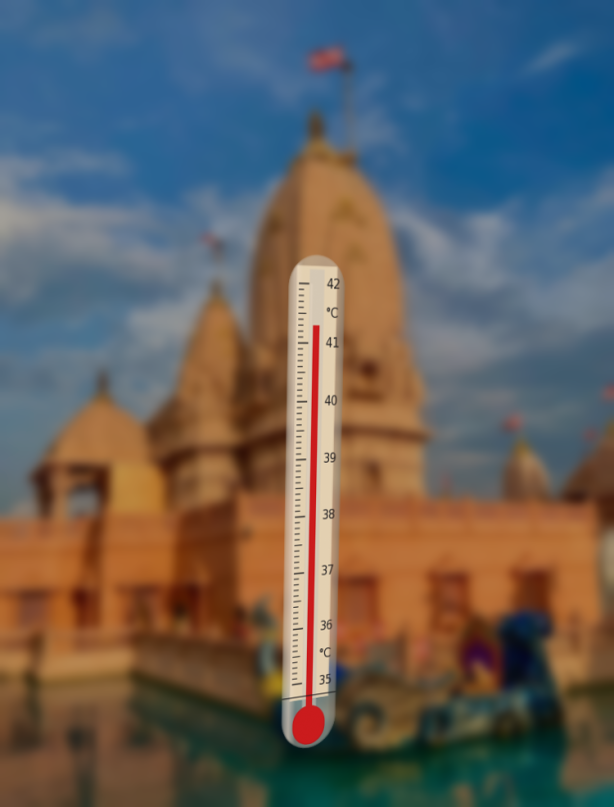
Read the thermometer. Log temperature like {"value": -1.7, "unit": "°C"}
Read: {"value": 41.3, "unit": "°C"}
